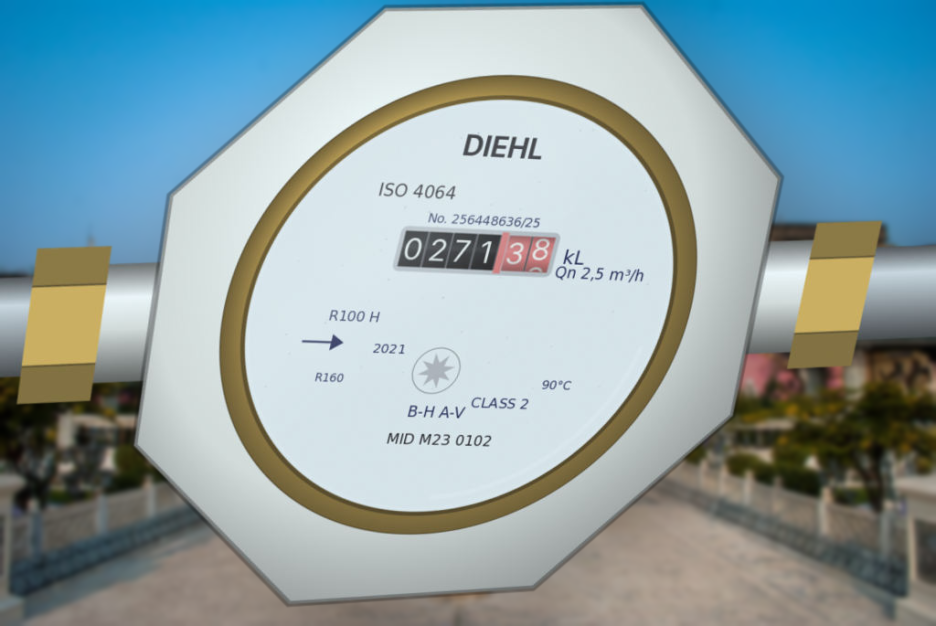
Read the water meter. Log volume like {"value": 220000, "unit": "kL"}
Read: {"value": 271.38, "unit": "kL"}
